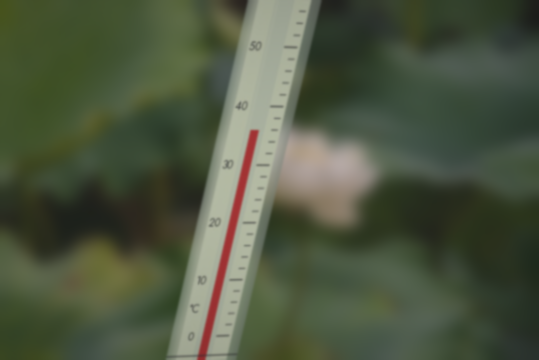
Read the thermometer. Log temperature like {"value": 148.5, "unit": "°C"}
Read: {"value": 36, "unit": "°C"}
